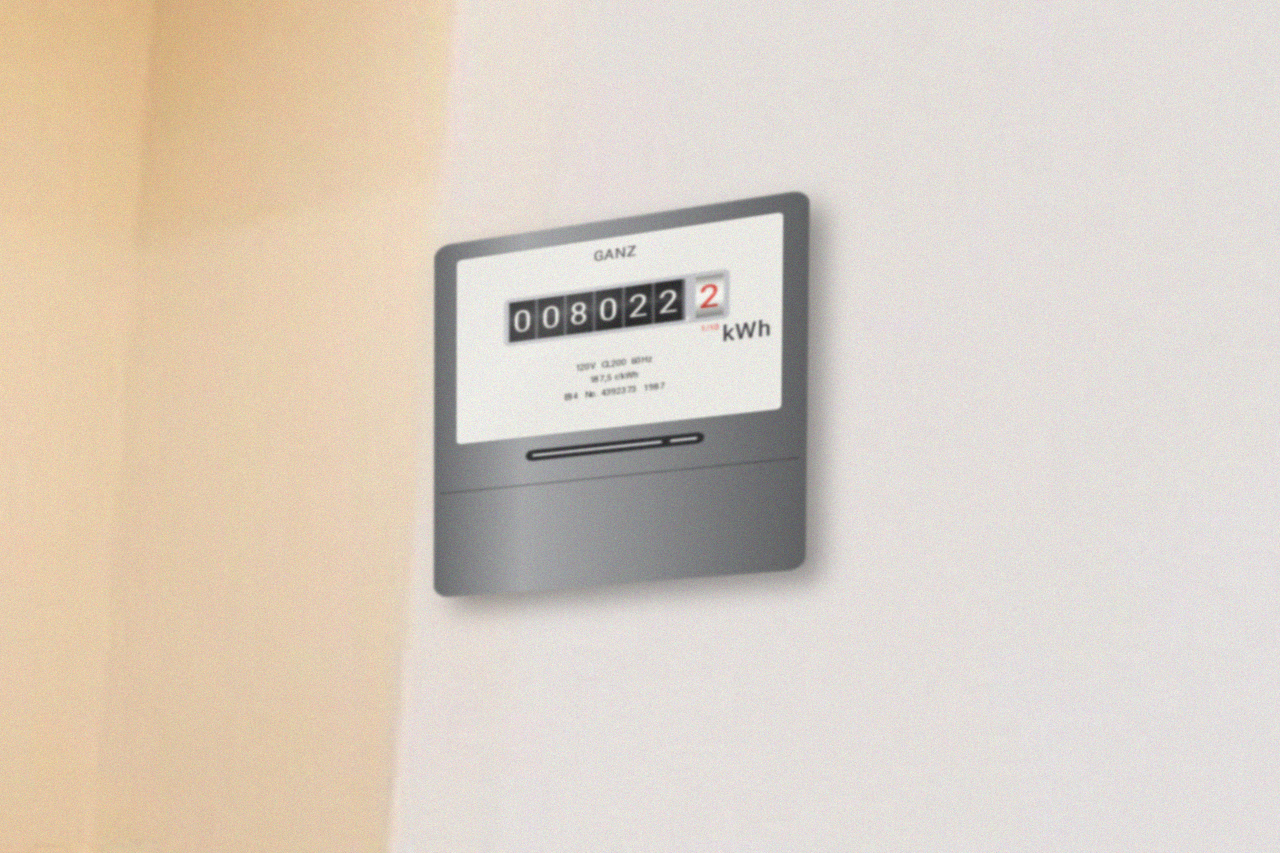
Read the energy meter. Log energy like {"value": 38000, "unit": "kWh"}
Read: {"value": 8022.2, "unit": "kWh"}
